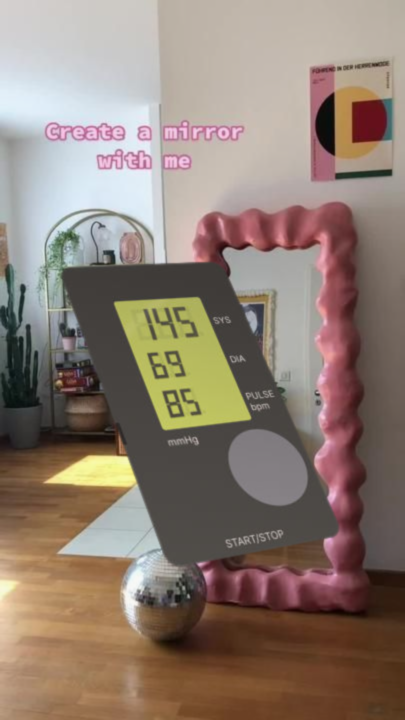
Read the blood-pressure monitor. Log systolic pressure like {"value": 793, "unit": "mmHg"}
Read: {"value": 145, "unit": "mmHg"}
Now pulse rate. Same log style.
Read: {"value": 85, "unit": "bpm"}
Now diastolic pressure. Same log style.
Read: {"value": 69, "unit": "mmHg"}
